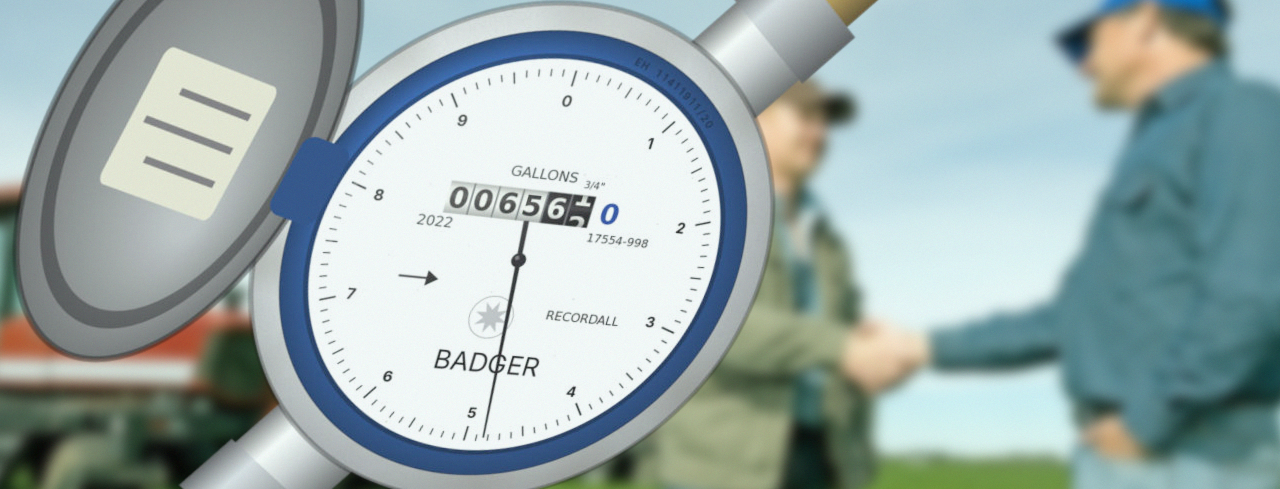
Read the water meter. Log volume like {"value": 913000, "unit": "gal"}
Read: {"value": 65614.8, "unit": "gal"}
